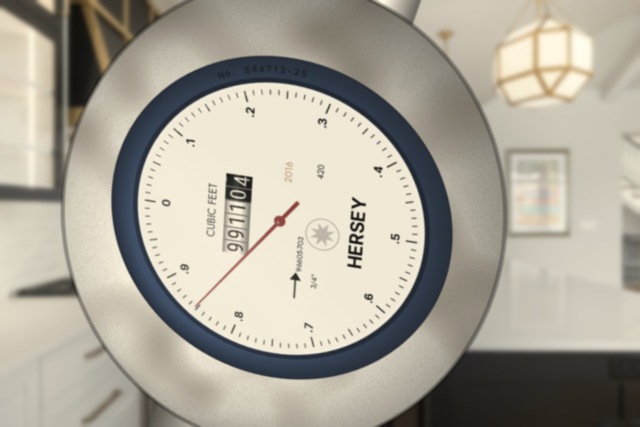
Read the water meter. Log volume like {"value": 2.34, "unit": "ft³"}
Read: {"value": 991103.85, "unit": "ft³"}
